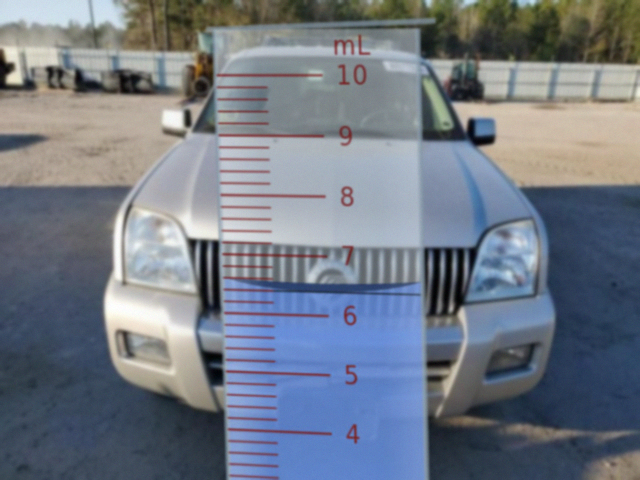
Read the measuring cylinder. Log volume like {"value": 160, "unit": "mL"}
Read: {"value": 6.4, "unit": "mL"}
